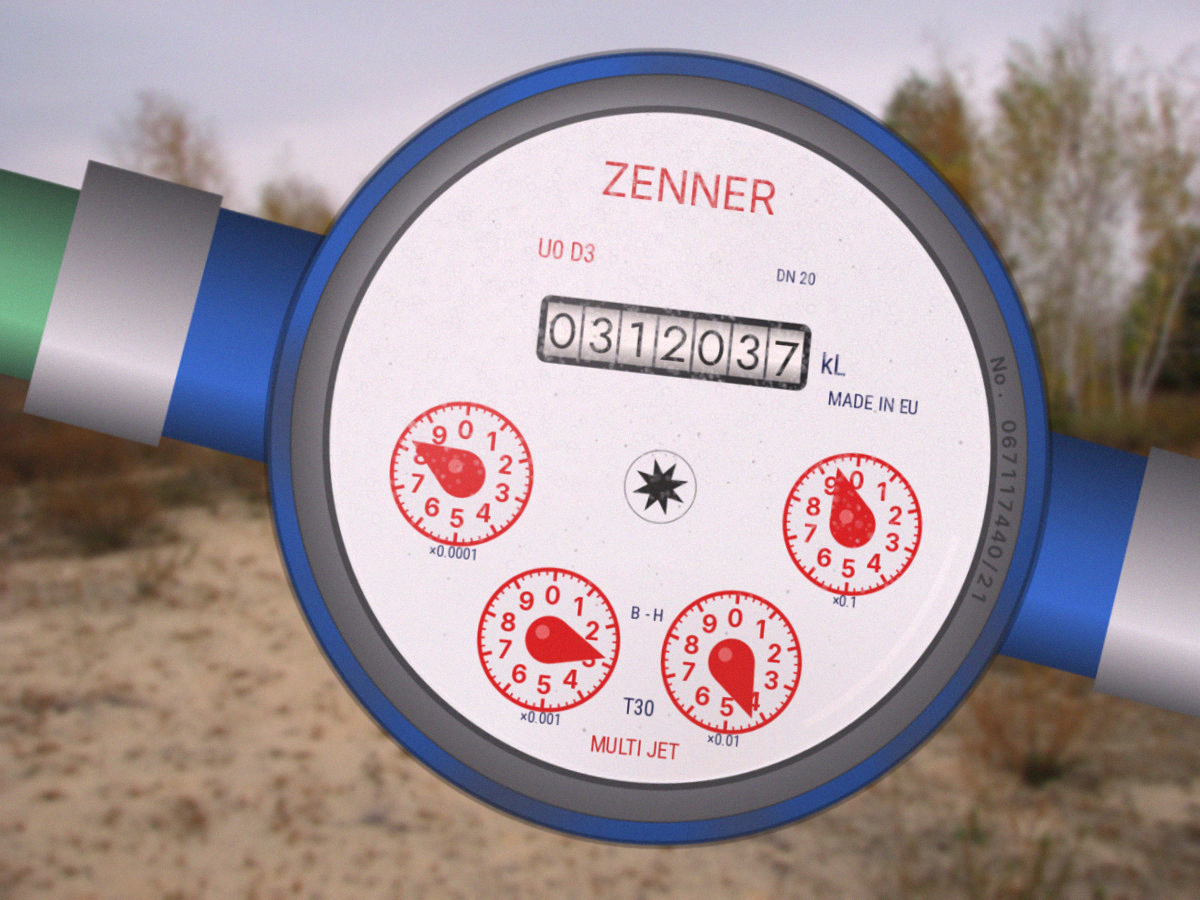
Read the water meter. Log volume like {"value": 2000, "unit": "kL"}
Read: {"value": 312036.9428, "unit": "kL"}
